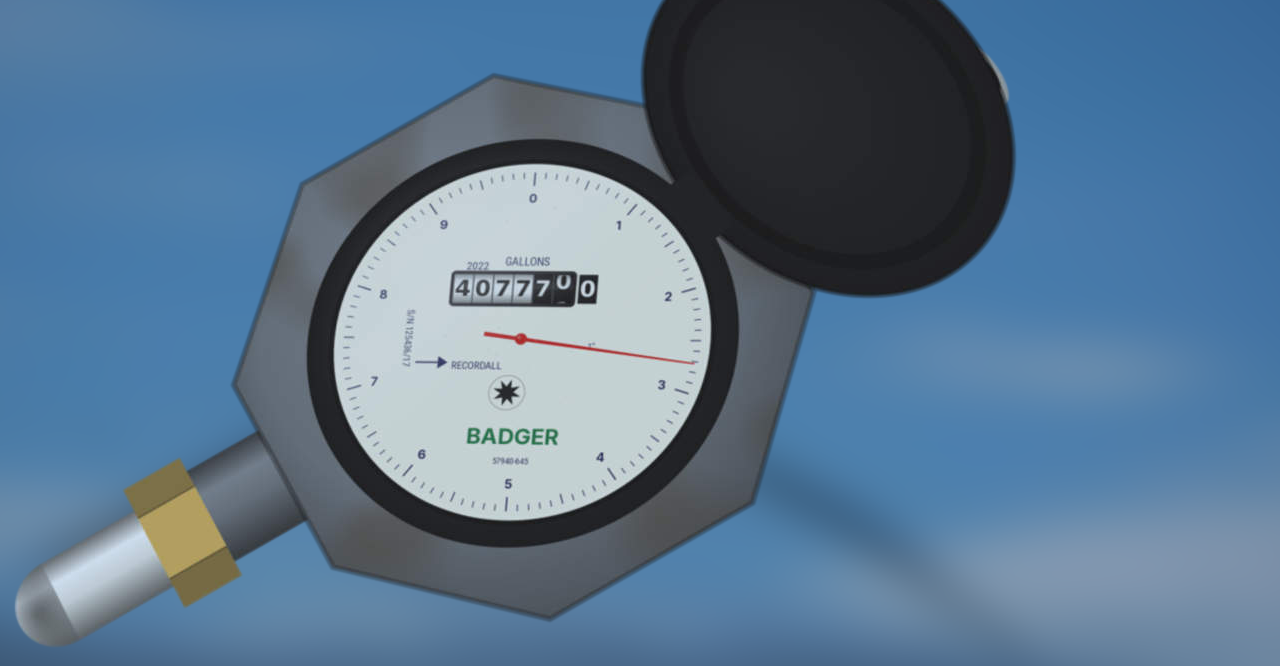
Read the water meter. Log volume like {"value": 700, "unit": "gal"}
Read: {"value": 4077702.7, "unit": "gal"}
